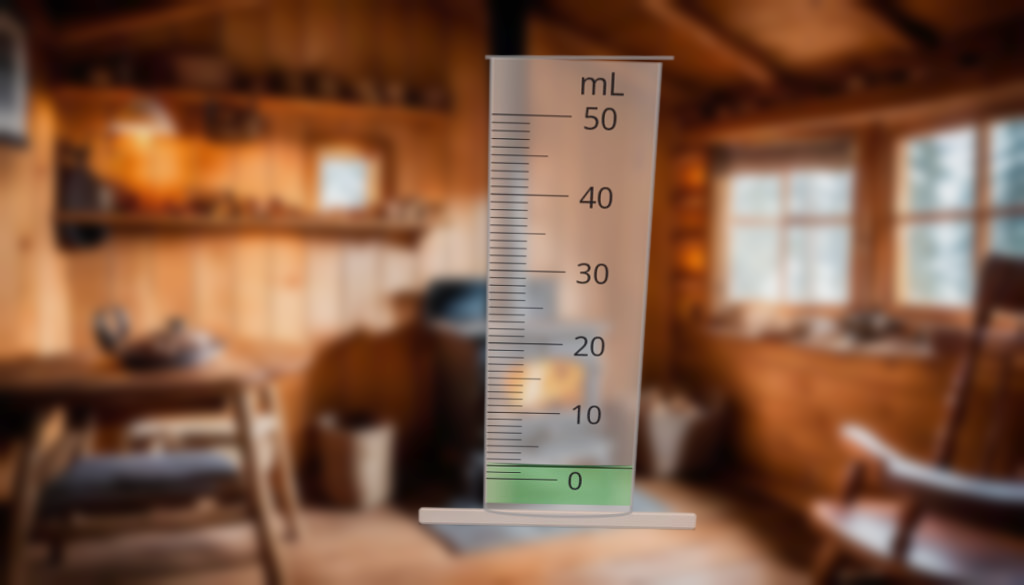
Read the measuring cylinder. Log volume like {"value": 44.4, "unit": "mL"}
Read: {"value": 2, "unit": "mL"}
